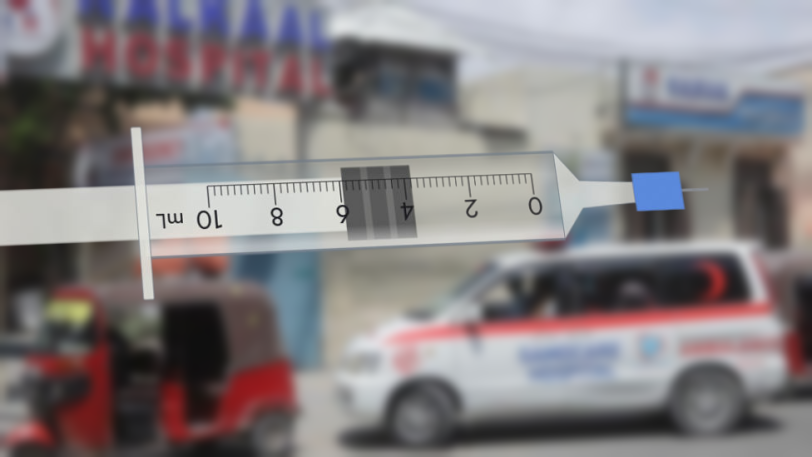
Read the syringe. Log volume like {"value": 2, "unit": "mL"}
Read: {"value": 3.8, "unit": "mL"}
